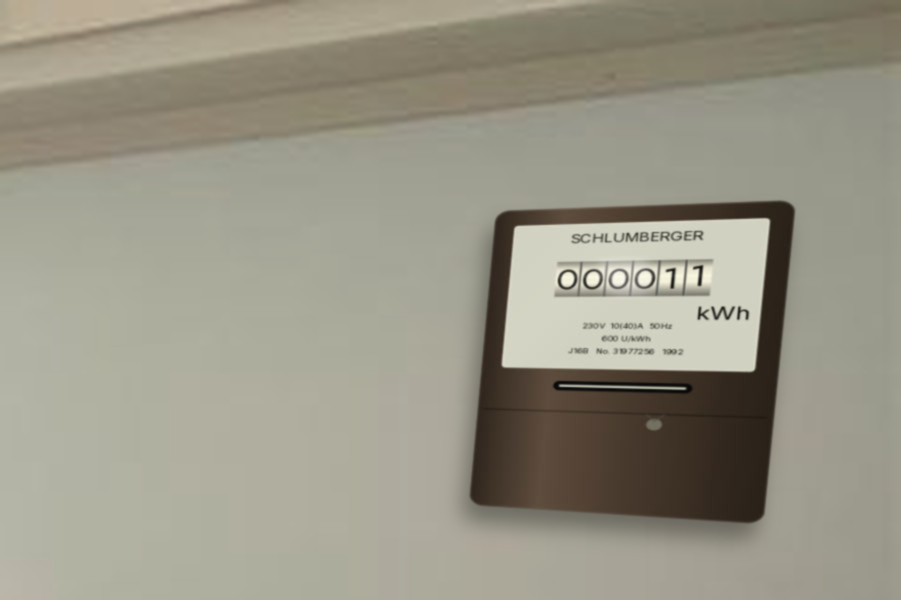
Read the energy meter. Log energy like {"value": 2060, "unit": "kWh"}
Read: {"value": 11, "unit": "kWh"}
